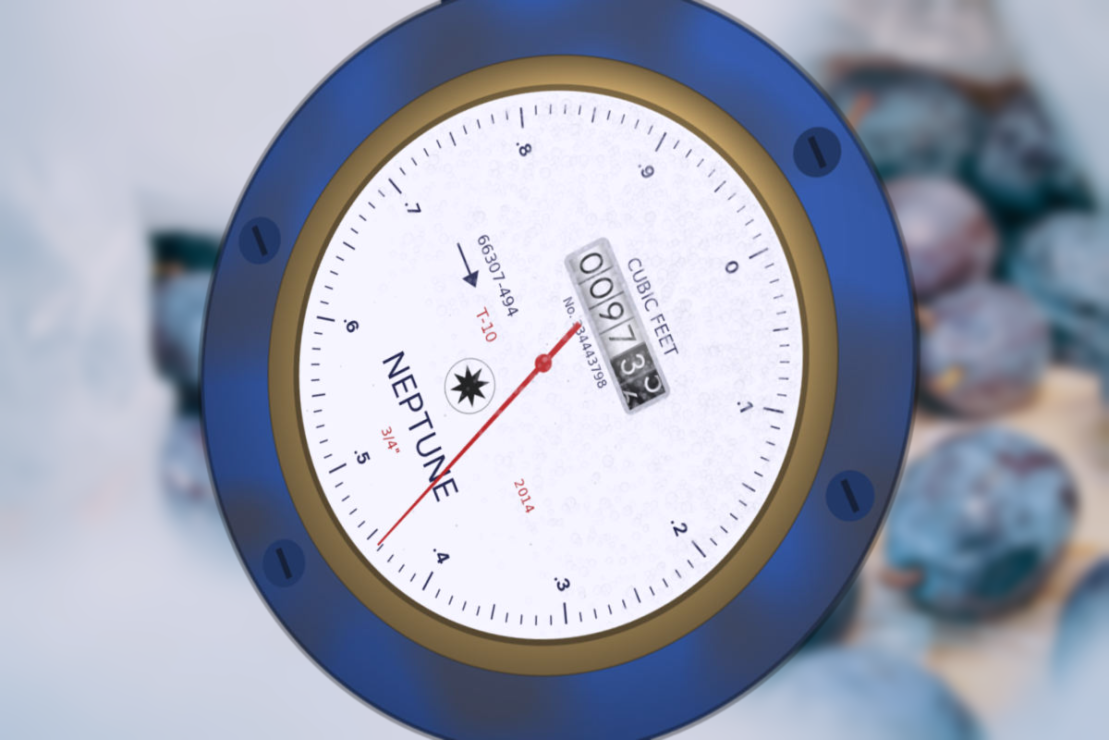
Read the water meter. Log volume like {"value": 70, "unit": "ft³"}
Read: {"value": 9735.44, "unit": "ft³"}
